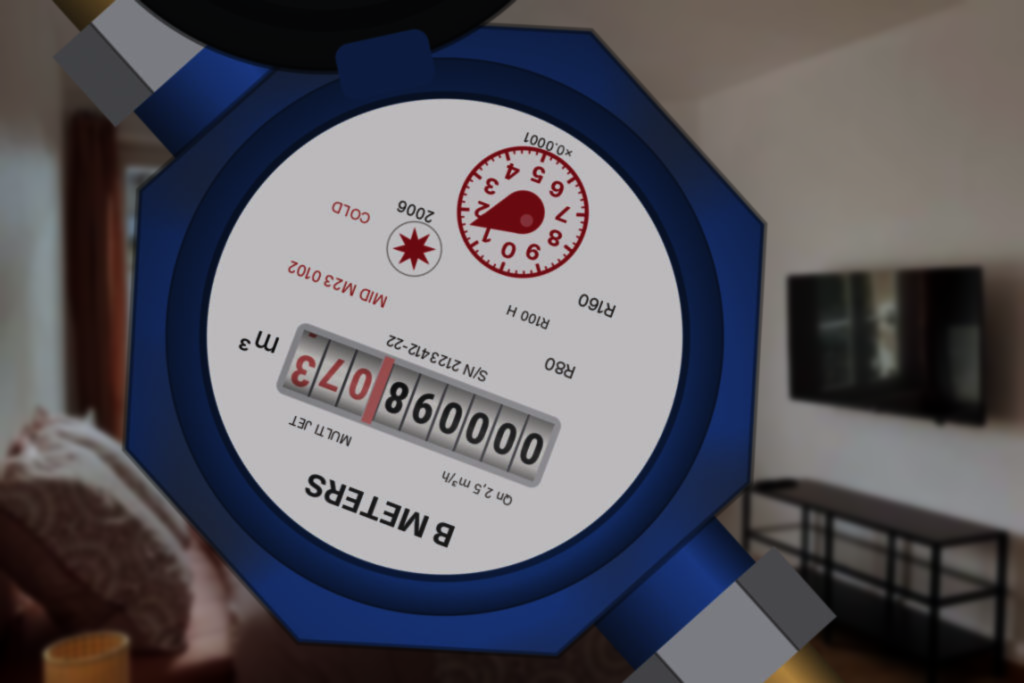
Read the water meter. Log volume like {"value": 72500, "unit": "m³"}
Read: {"value": 98.0731, "unit": "m³"}
